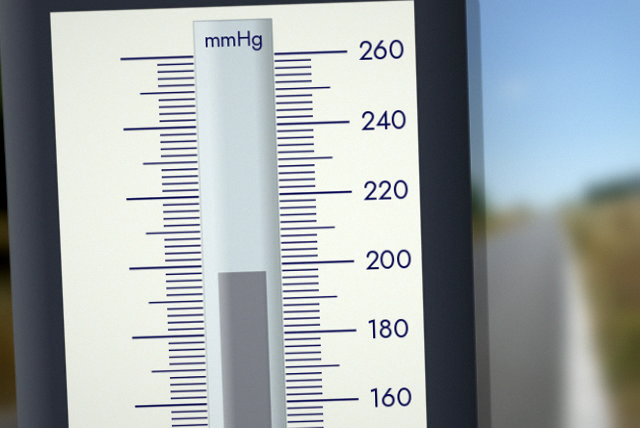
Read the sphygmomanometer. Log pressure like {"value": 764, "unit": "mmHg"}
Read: {"value": 198, "unit": "mmHg"}
